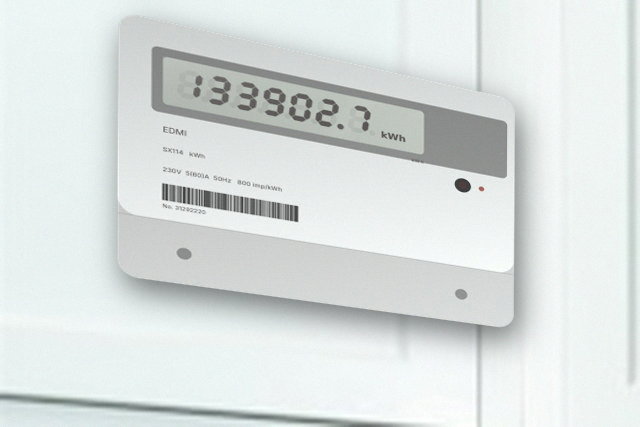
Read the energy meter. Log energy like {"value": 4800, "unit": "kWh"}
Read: {"value": 133902.7, "unit": "kWh"}
